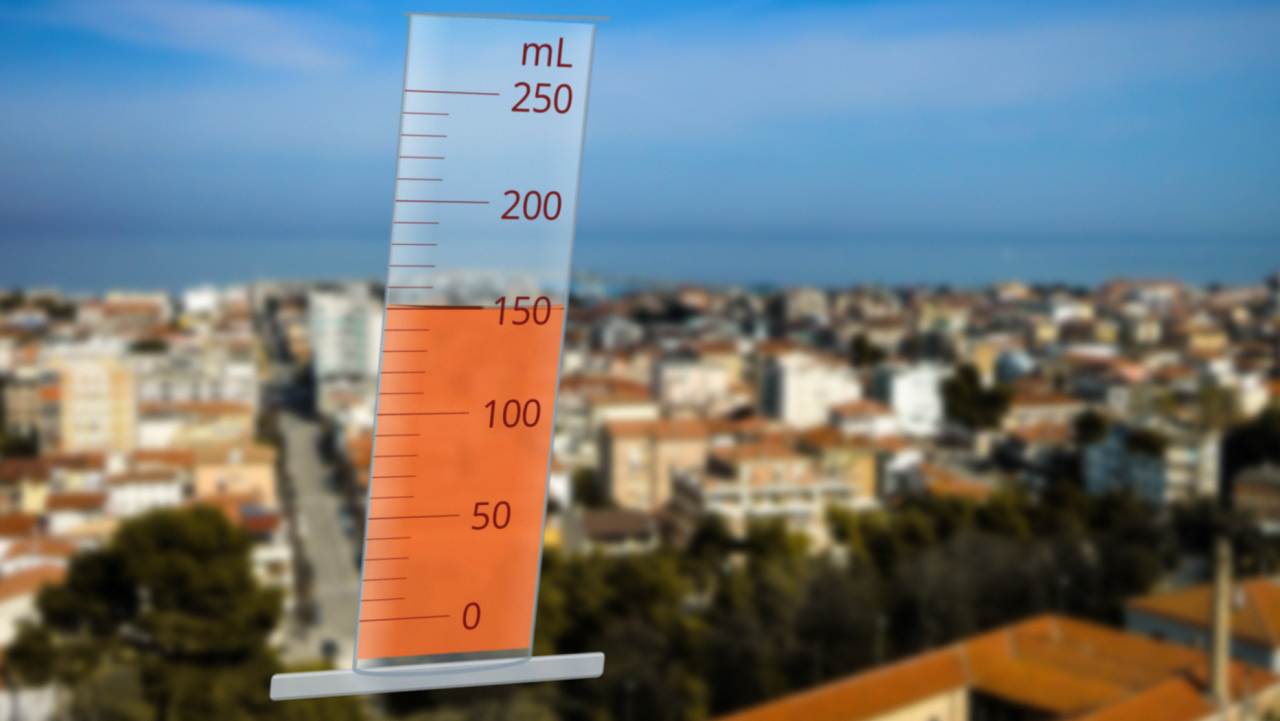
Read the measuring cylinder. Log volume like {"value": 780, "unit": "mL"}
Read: {"value": 150, "unit": "mL"}
